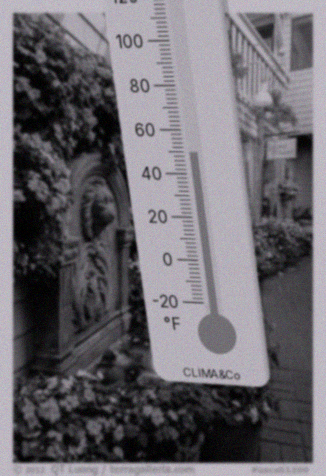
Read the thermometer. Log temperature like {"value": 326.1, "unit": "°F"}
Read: {"value": 50, "unit": "°F"}
